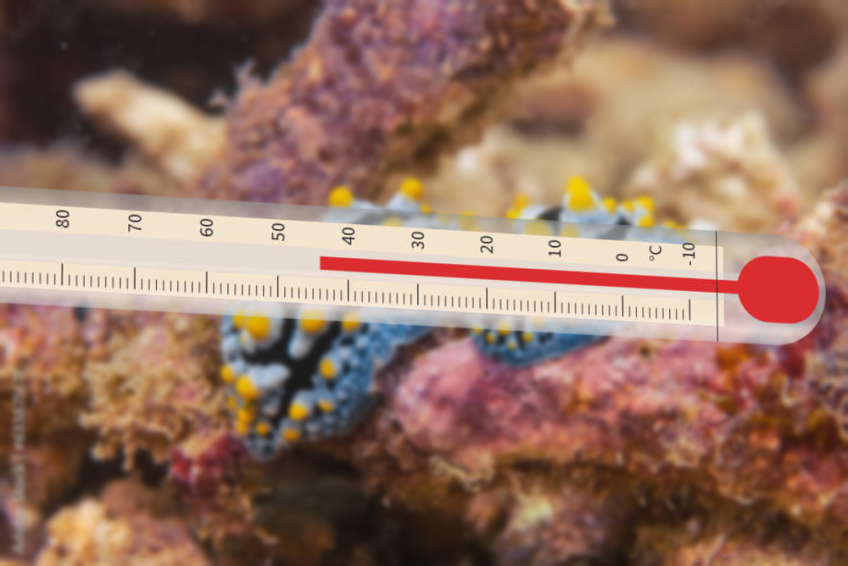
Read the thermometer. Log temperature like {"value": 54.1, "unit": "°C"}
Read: {"value": 44, "unit": "°C"}
